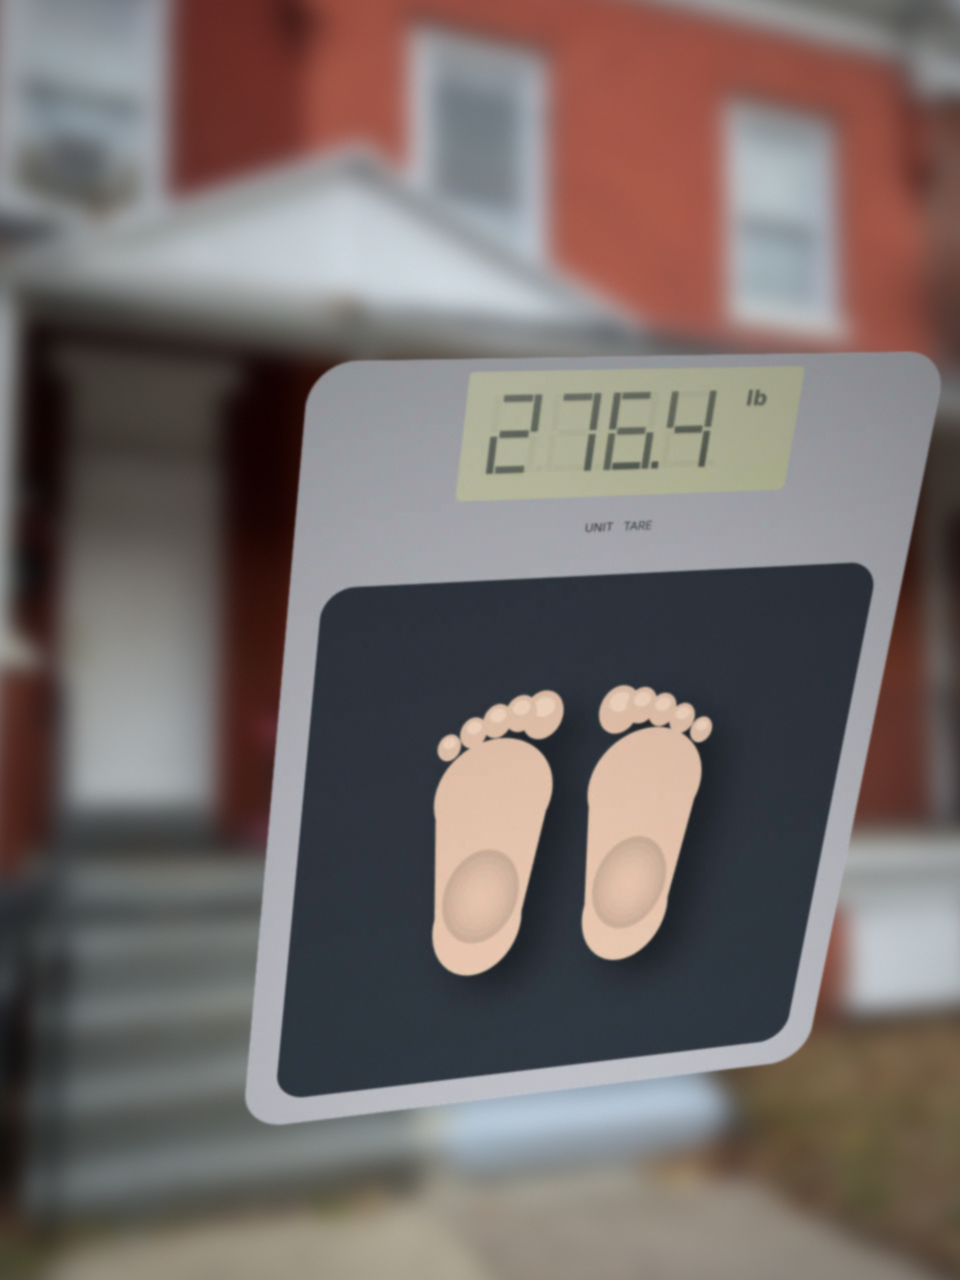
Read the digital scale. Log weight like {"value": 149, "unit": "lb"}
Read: {"value": 276.4, "unit": "lb"}
